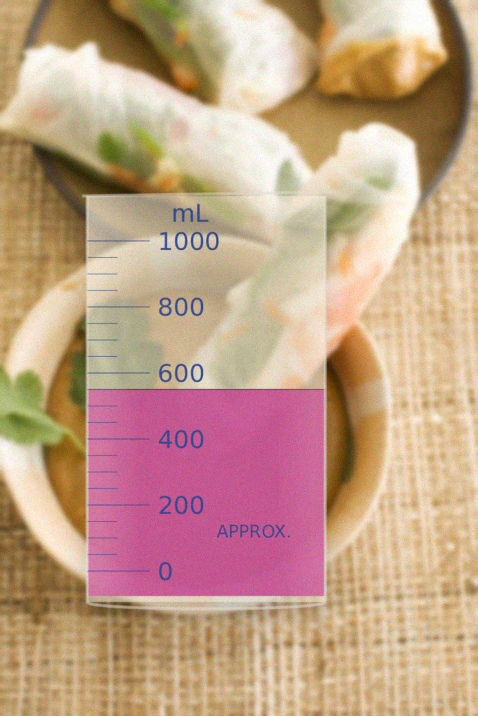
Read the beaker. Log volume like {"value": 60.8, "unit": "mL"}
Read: {"value": 550, "unit": "mL"}
